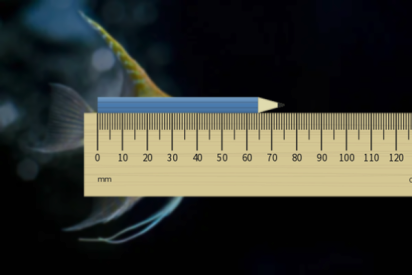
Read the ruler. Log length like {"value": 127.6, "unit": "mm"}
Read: {"value": 75, "unit": "mm"}
